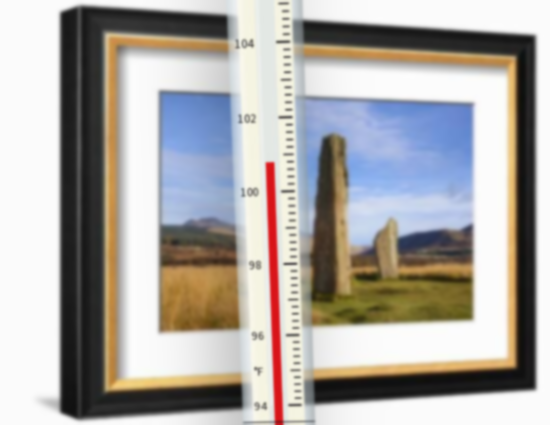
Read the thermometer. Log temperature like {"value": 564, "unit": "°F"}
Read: {"value": 100.8, "unit": "°F"}
